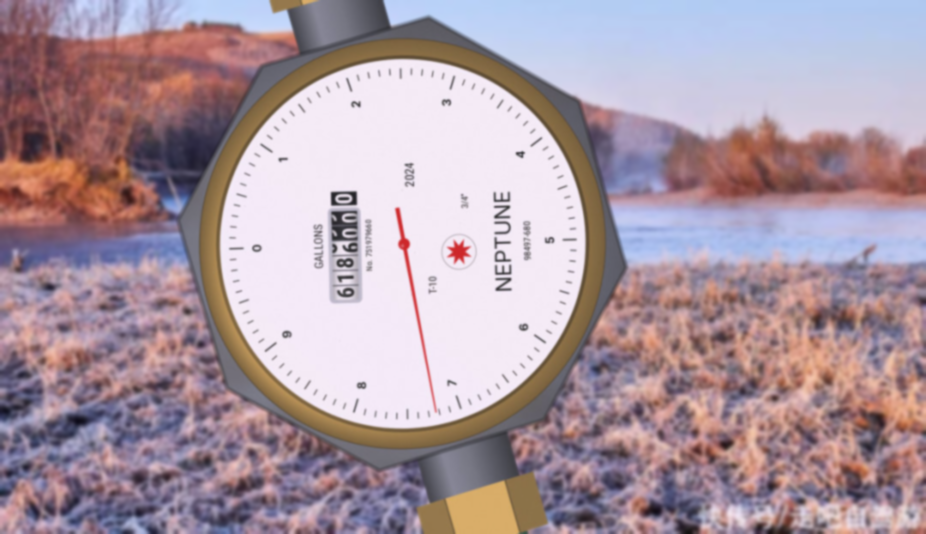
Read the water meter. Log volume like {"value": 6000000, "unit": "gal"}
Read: {"value": 6185997.2, "unit": "gal"}
